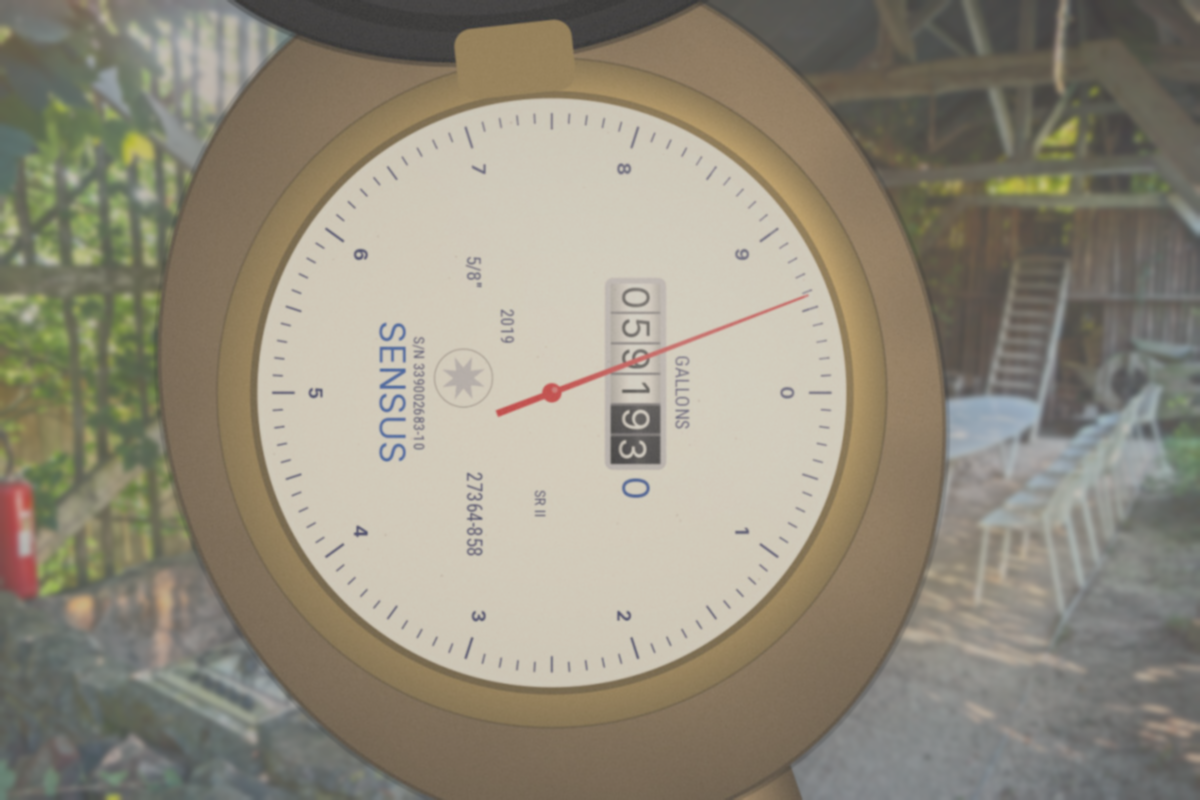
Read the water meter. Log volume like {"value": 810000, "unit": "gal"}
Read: {"value": 591929.4, "unit": "gal"}
